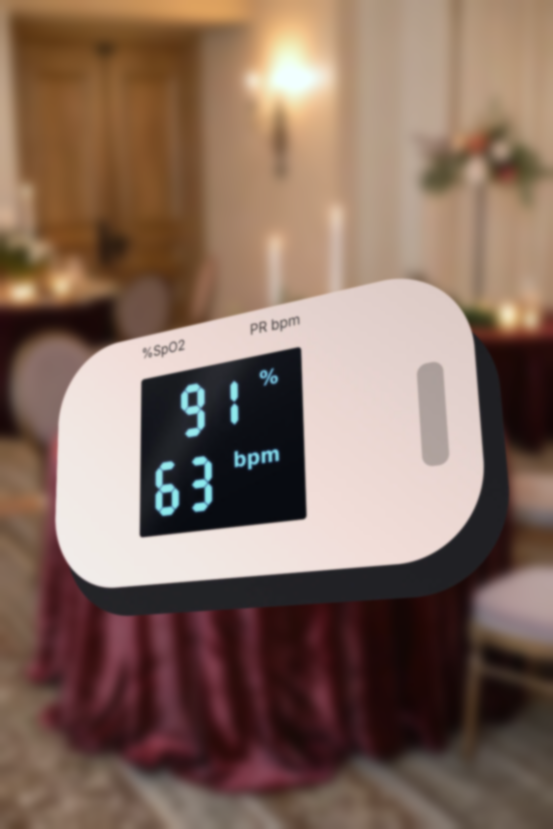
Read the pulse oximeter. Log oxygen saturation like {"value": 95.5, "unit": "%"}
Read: {"value": 91, "unit": "%"}
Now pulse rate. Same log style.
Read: {"value": 63, "unit": "bpm"}
